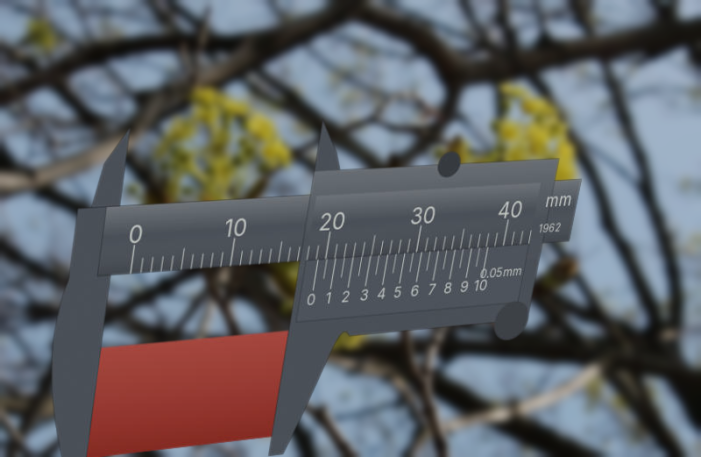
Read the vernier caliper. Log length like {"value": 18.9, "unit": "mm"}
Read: {"value": 19.2, "unit": "mm"}
